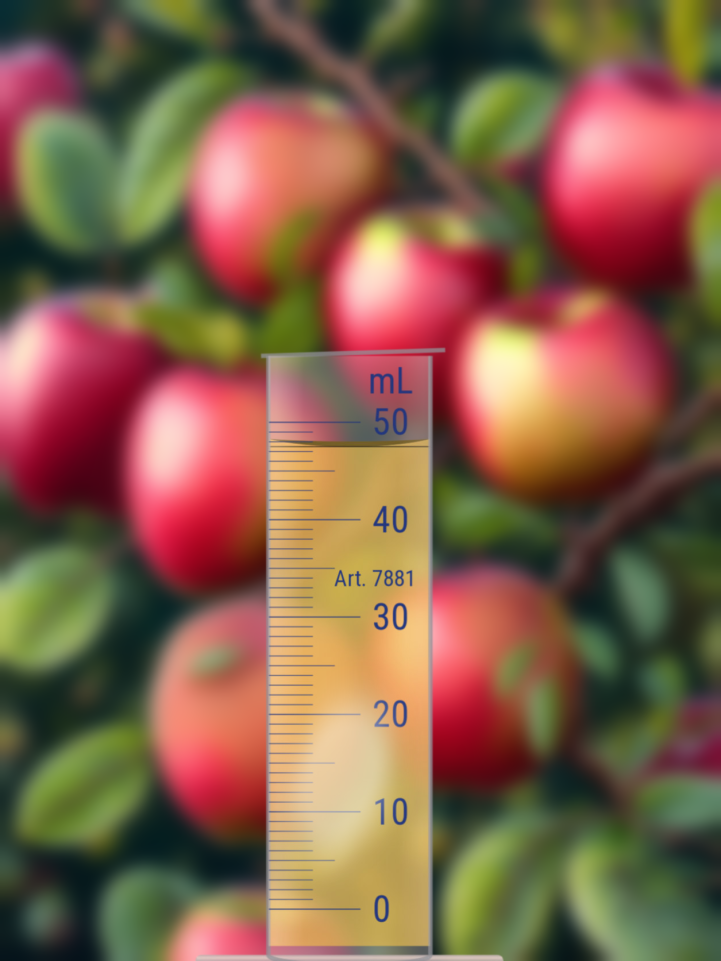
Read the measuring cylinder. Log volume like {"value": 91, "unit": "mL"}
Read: {"value": 47.5, "unit": "mL"}
